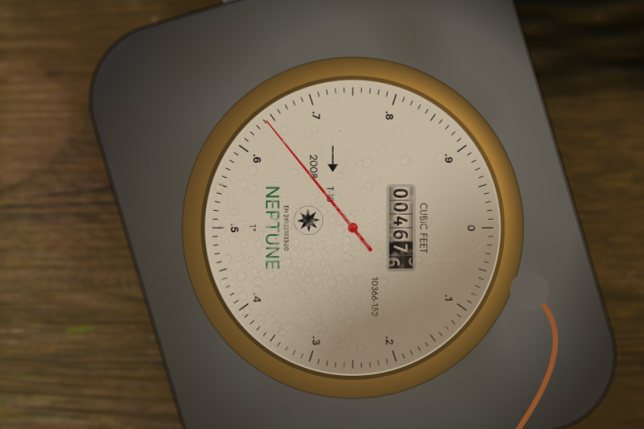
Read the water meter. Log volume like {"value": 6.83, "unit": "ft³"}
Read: {"value": 4675.64, "unit": "ft³"}
